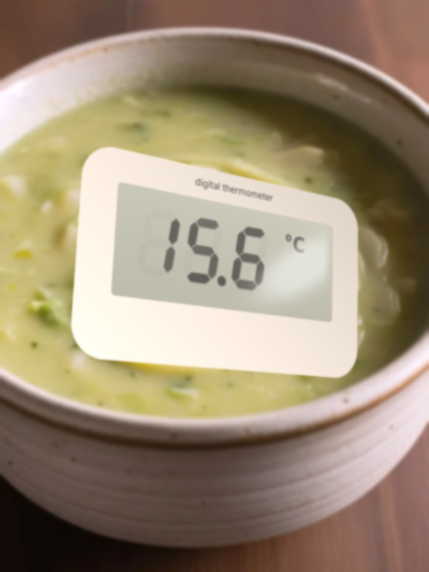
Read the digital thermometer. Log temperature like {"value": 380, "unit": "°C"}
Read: {"value": 15.6, "unit": "°C"}
